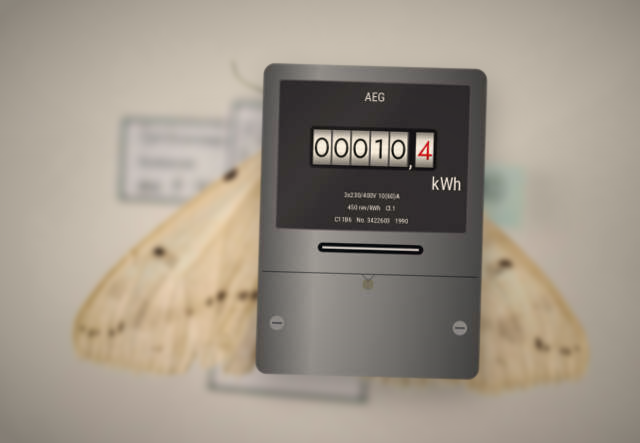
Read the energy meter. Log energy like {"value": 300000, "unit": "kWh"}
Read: {"value": 10.4, "unit": "kWh"}
